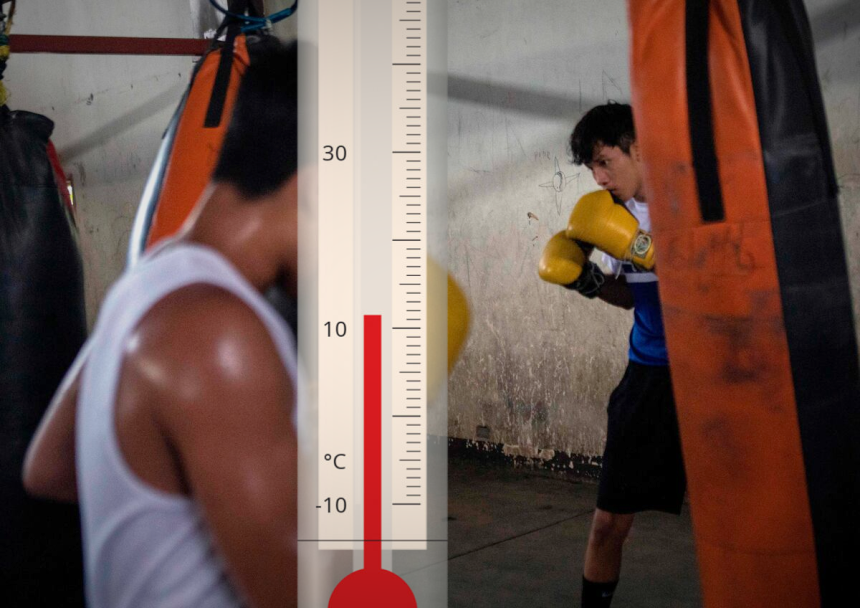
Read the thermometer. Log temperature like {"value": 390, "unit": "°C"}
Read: {"value": 11.5, "unit": "°C"}
